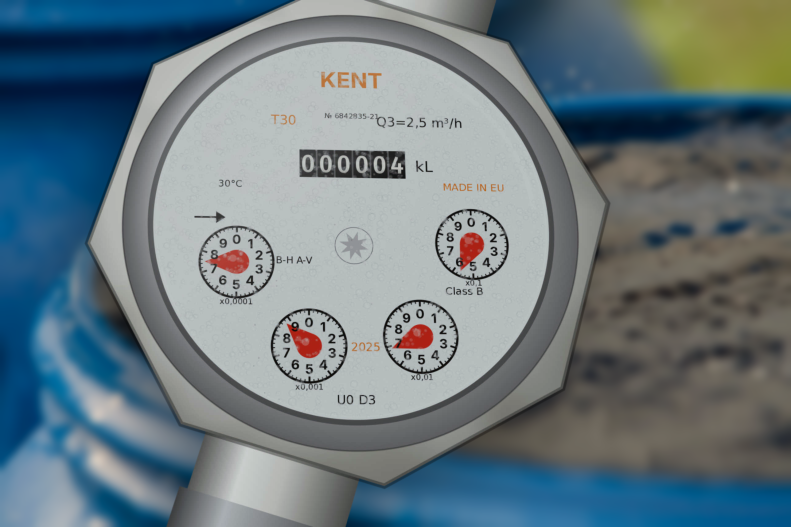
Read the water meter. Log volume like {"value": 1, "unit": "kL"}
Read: {"value": 4.5687, "unit": "kL"}
